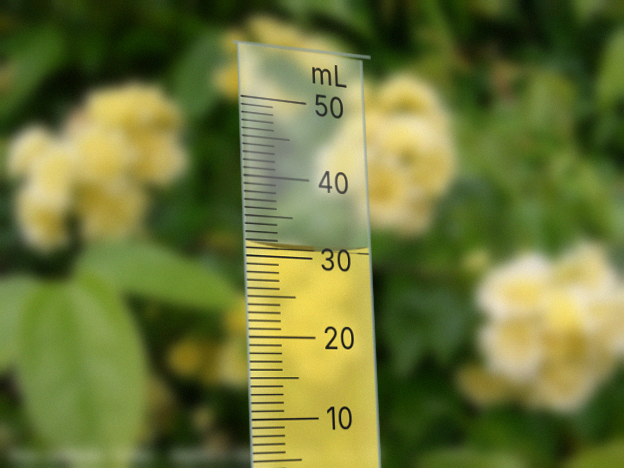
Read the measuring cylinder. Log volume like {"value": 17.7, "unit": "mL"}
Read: {"value": 31, "unit": "mL"}
